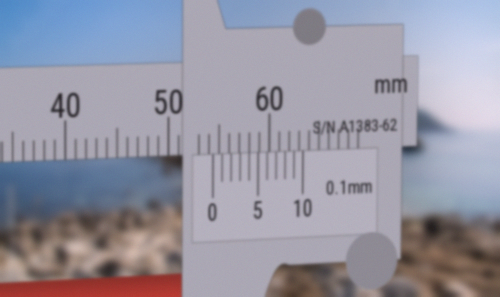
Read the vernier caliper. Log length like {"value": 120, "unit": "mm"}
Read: {"value": 54.4, "unit": "mm"}
